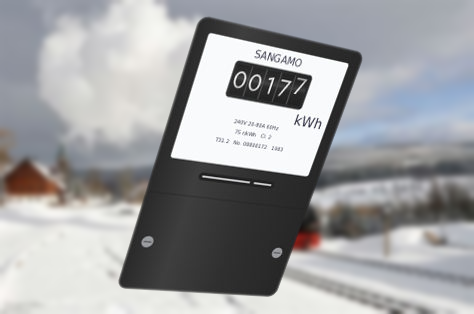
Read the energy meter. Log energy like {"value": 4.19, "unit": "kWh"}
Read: {"value": 177, "unit": "kWh"}
